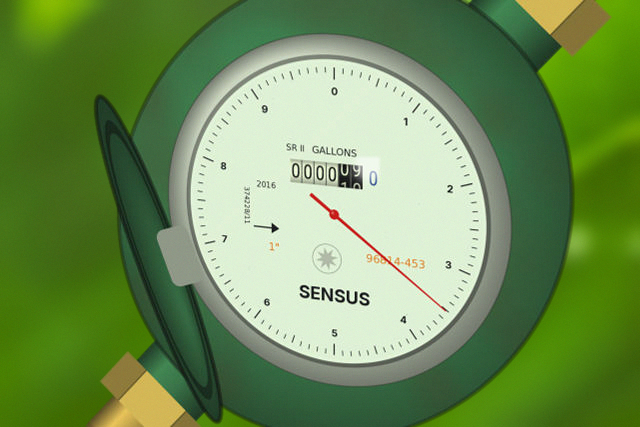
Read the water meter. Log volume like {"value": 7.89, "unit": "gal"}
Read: {"value": 93.5, "unit": "gal"}
